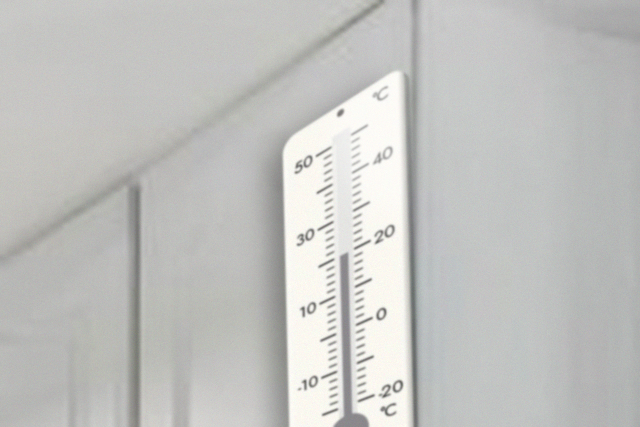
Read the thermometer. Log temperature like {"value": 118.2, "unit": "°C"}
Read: {"value": 20, "unit": "°C"}
